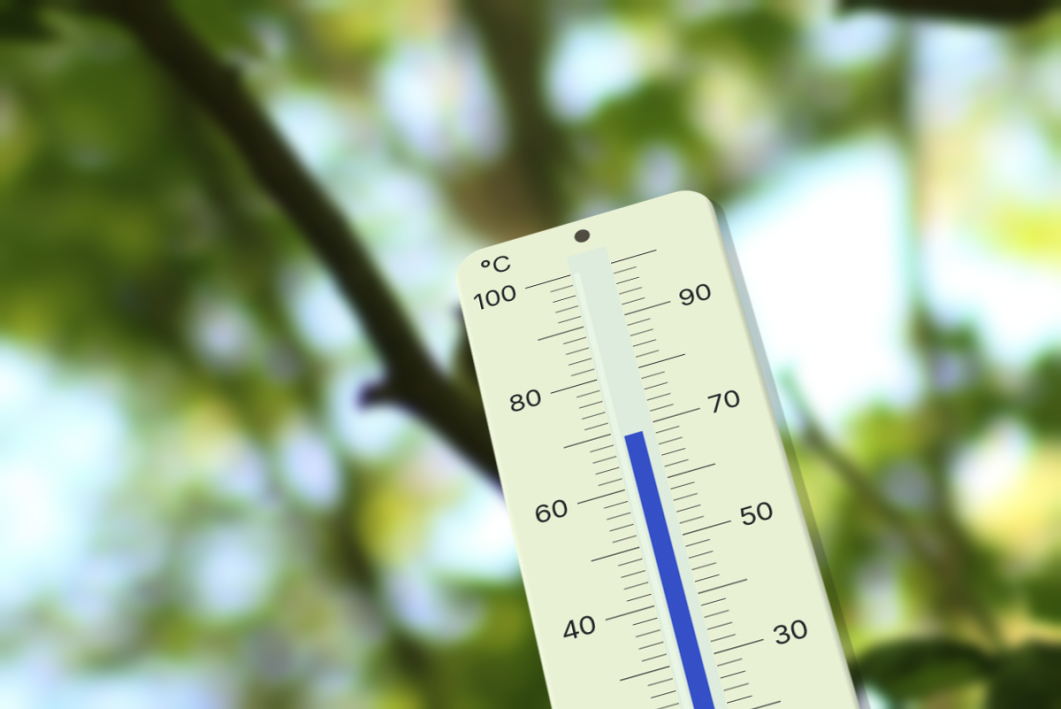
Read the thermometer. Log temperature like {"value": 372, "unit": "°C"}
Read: {"value": 69, "unit": "°C"}
